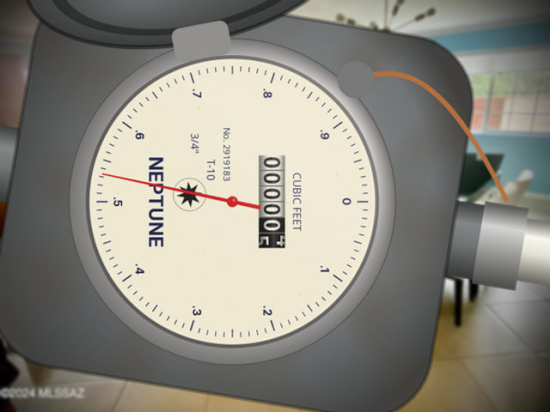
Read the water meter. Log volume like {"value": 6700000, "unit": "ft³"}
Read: {"value": 4.53, "unit": "ft³"}
